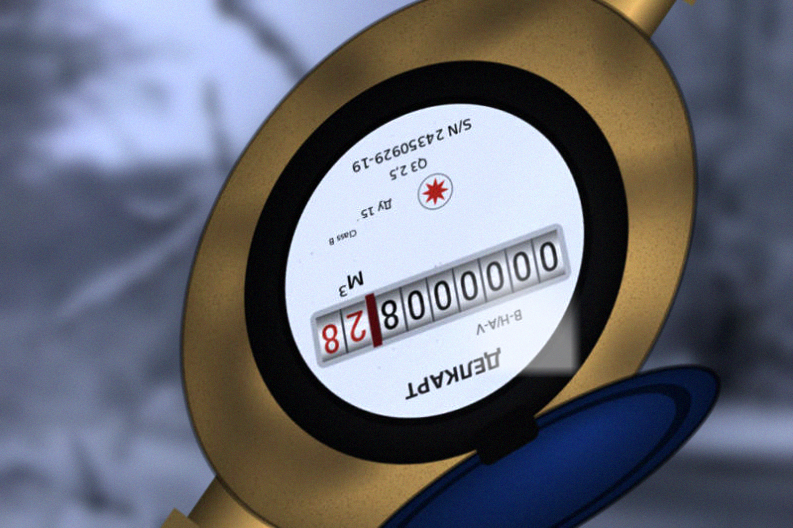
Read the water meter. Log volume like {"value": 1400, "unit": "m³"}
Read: {"value": 8.28, "unit": "m³"}
